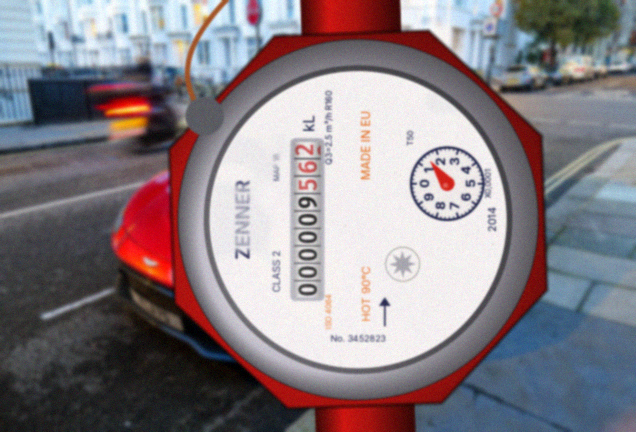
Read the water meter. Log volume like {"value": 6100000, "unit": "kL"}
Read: {"value": 9.5621, "unit": "kL"}
